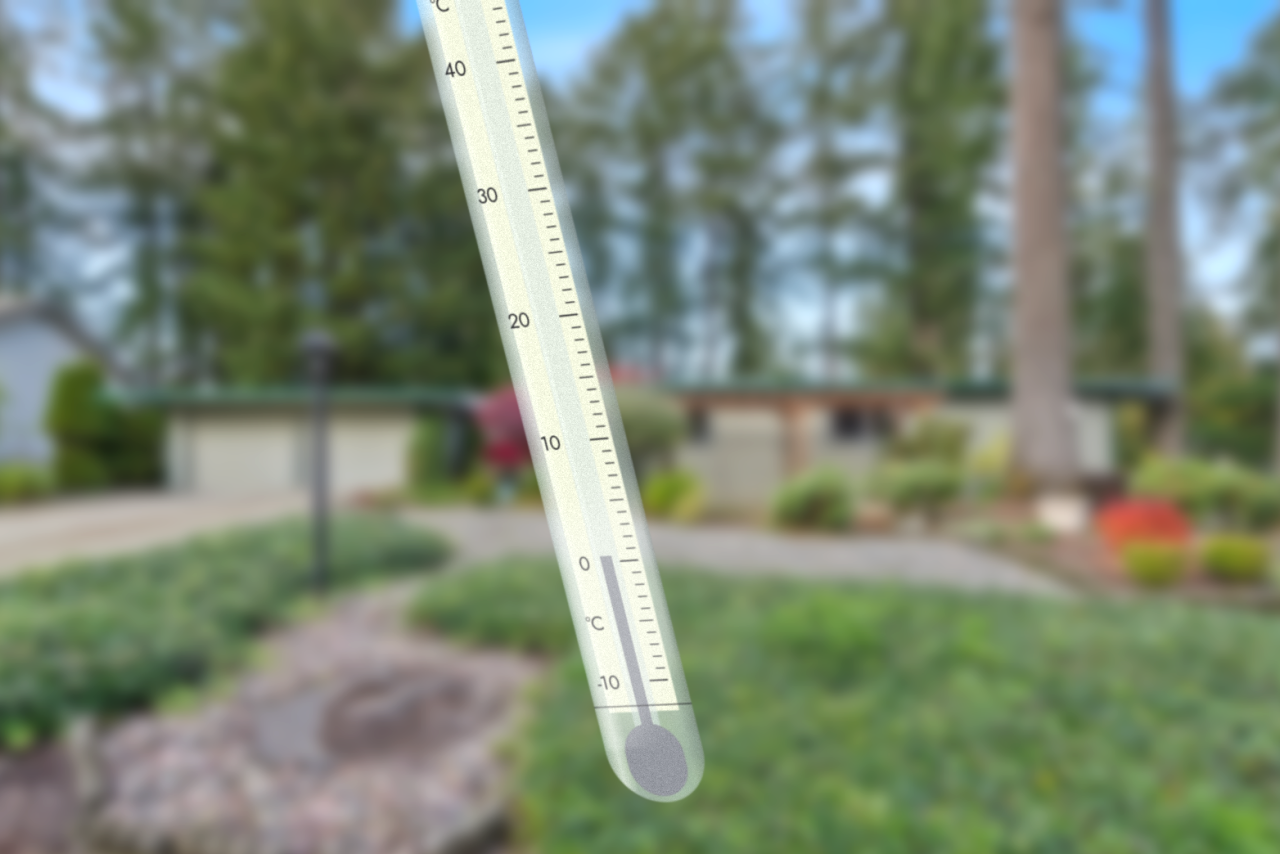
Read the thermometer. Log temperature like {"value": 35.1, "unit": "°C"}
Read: {"value": 0.5, "unit": "°C"}
